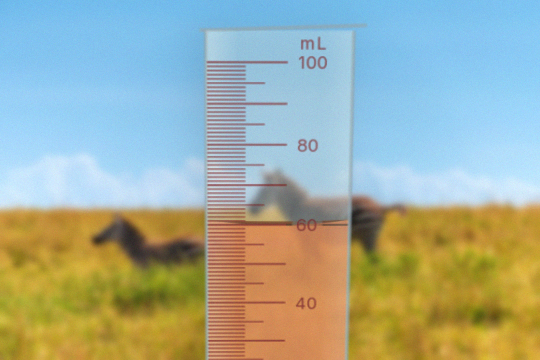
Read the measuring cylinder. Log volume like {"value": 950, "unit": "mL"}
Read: {"value": 60, "unit": "mL"}
